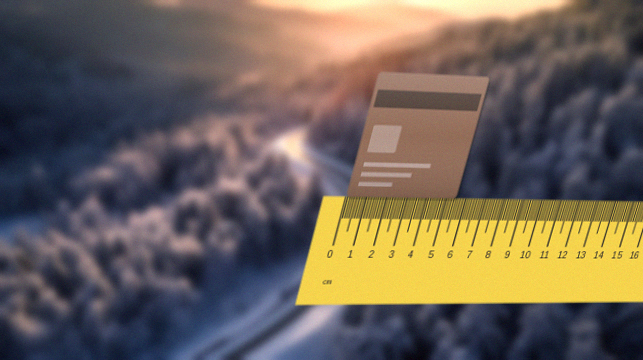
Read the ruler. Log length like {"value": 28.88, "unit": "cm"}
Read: {"value": 5.5, "unit": "cm"}
